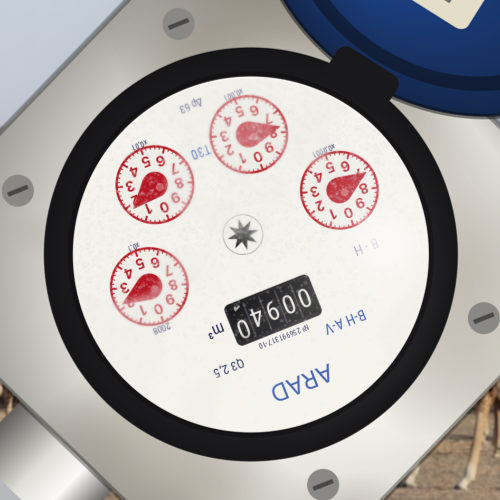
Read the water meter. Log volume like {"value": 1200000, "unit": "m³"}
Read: {"value": 940.2177, "unit": "m³"}
